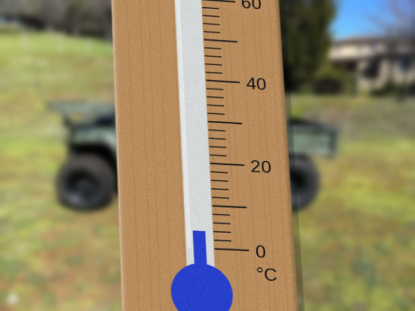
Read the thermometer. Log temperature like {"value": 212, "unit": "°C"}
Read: {"value": 4, "unit": "°C"}
